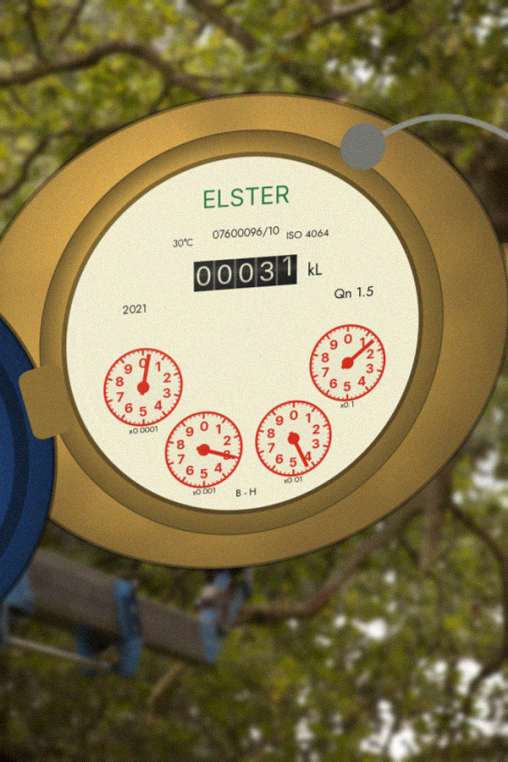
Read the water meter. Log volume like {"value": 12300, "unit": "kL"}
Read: {"value": 31.1430, "unit": "kL"}
